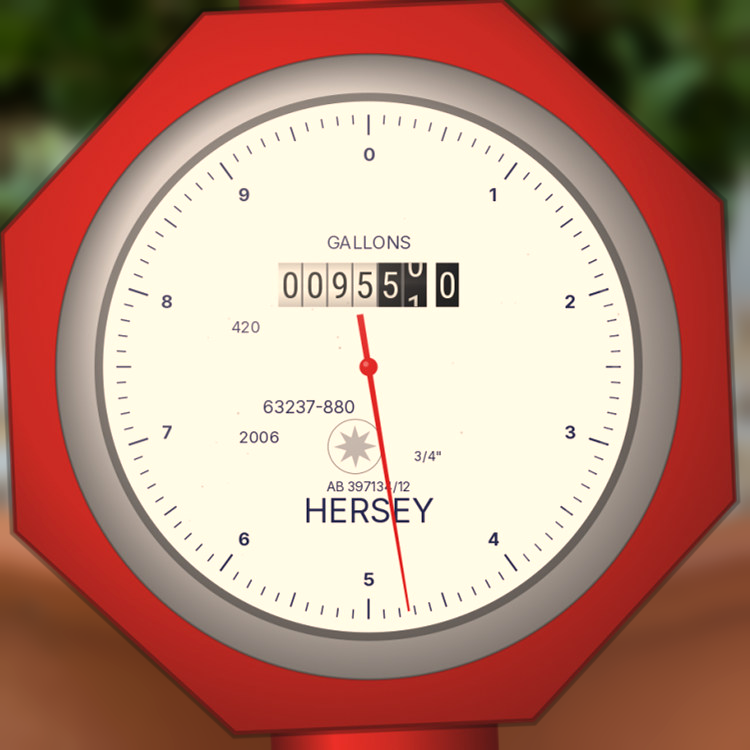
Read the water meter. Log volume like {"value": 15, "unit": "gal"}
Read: {"value": 95504.7, "unit": "gal"}
